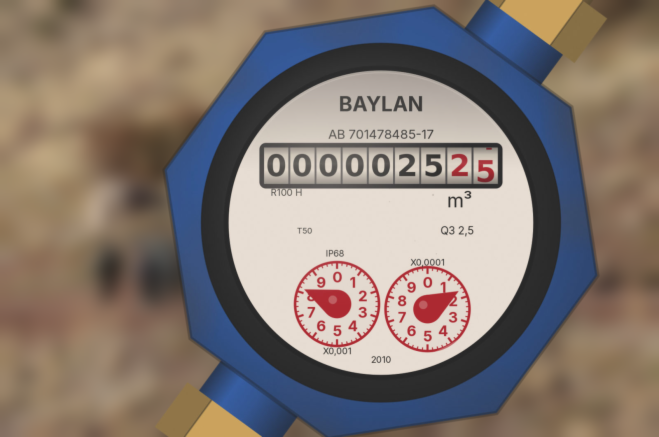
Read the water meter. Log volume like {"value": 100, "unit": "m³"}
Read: {"value": 25.2481, "unit": "m³"}
